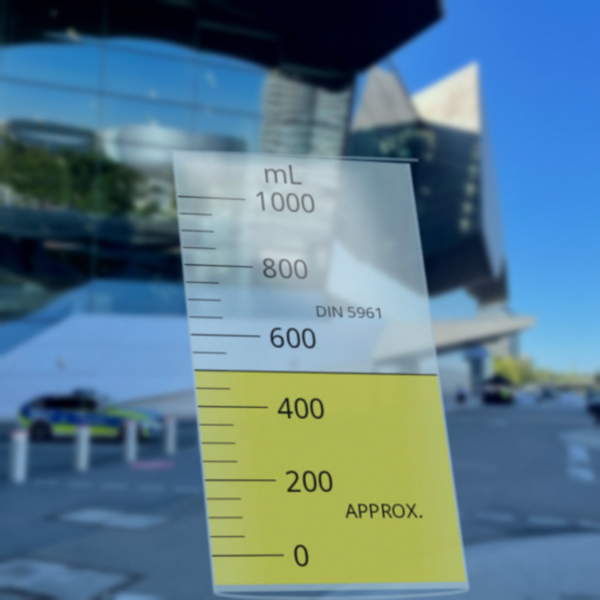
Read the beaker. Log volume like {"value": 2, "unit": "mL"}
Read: {"value": 500, "unit": "mL"}
